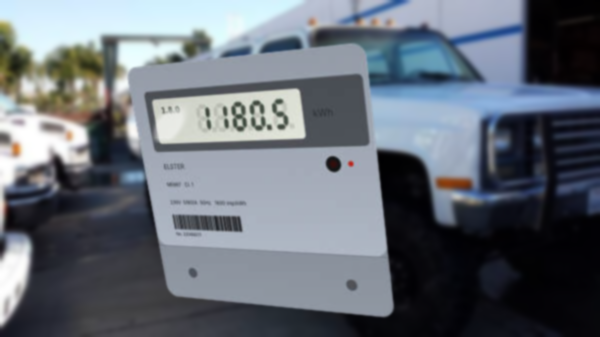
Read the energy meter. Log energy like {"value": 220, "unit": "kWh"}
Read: {"value": 1180.5, "unit": "kWh"}
